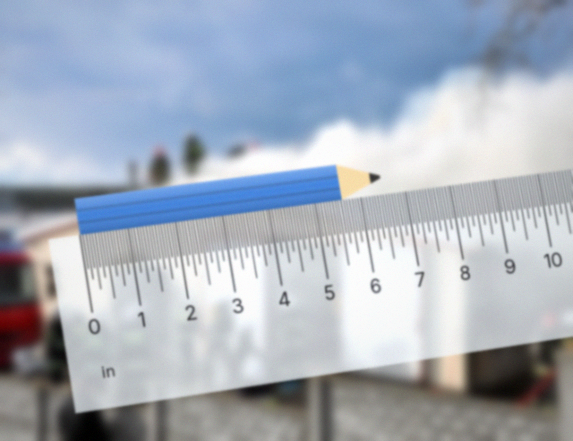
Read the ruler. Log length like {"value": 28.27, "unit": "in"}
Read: {"value": 6.5, "unit": "in"}
